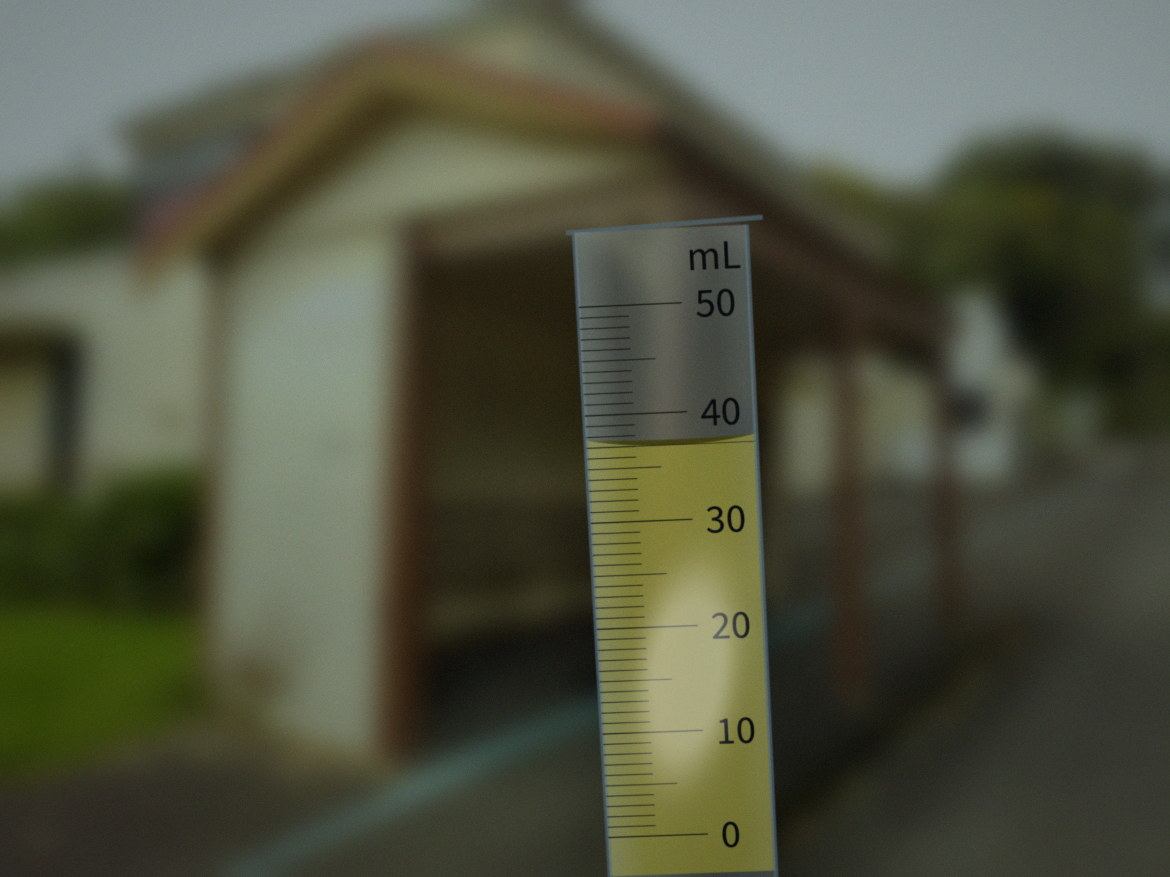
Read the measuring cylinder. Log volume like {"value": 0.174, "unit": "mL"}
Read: {"value": 37, "unit": "mL"}
